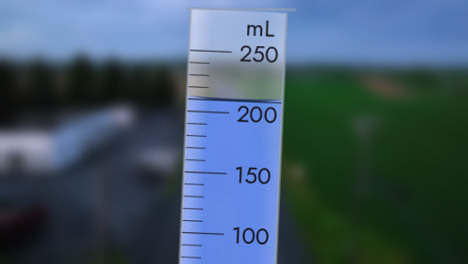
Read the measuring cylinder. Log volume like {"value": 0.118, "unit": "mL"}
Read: {"value": 210, "unit": "mL"}
